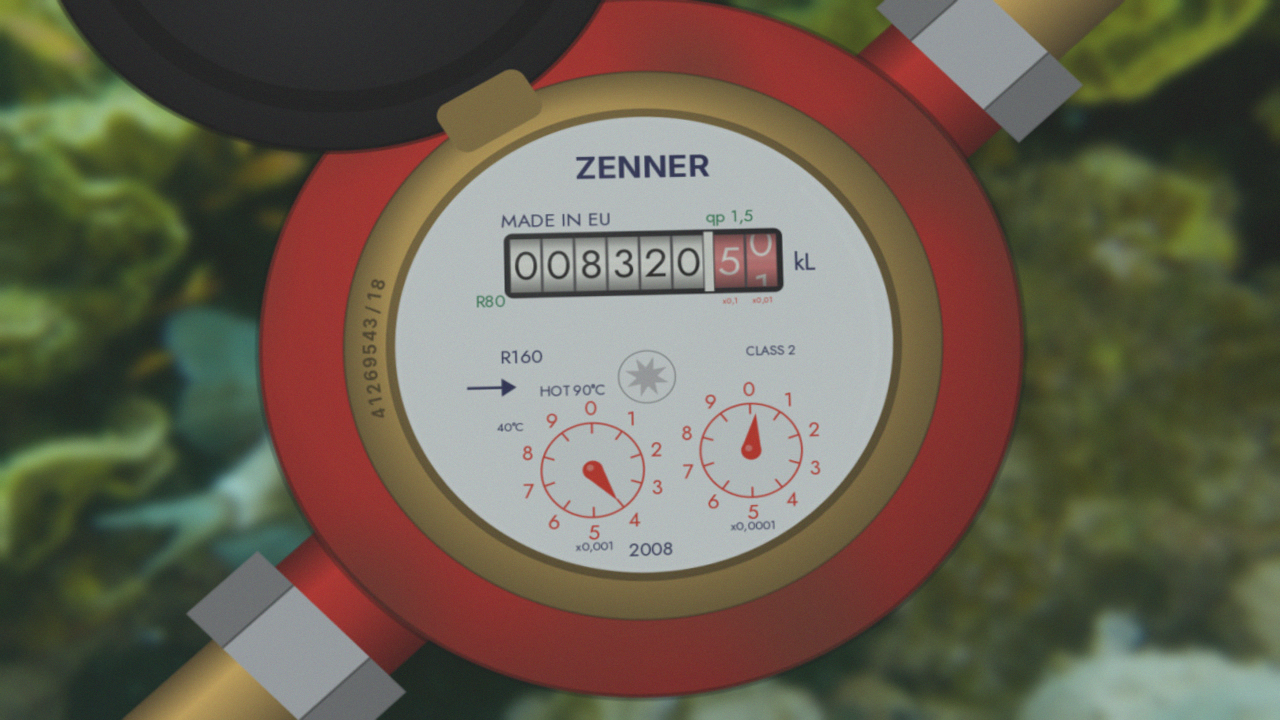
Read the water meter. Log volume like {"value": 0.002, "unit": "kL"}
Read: {"value": 8320.5040, "unit": "kL"}
